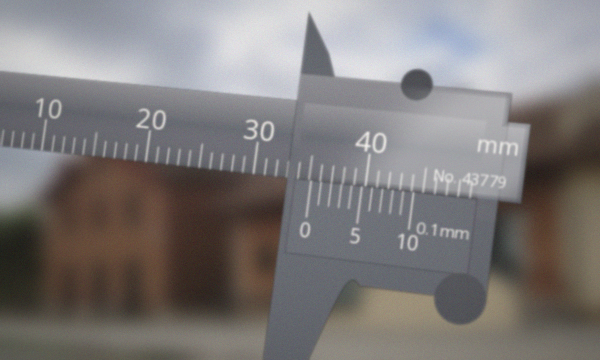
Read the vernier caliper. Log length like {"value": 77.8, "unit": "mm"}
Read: {"value": 35.2, "unit": "mm"}
